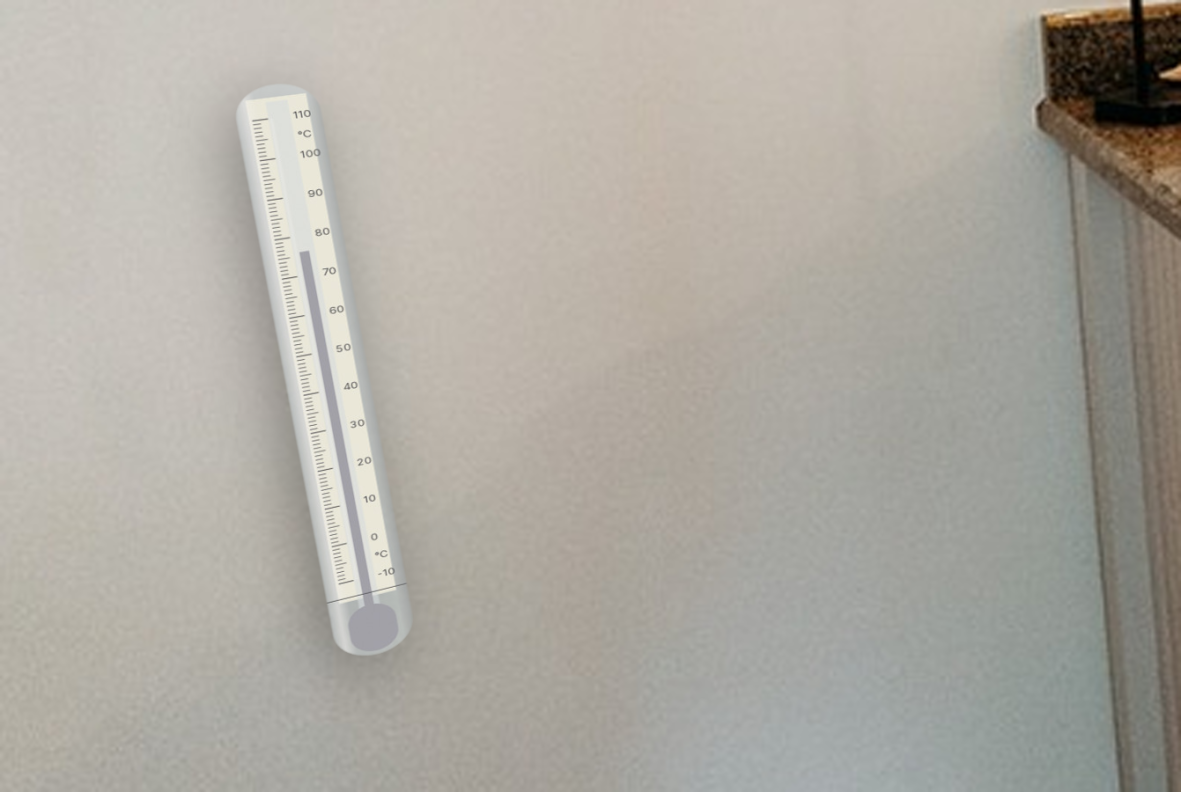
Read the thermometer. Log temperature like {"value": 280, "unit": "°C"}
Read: {"value": 76, "unit": "°C"}
